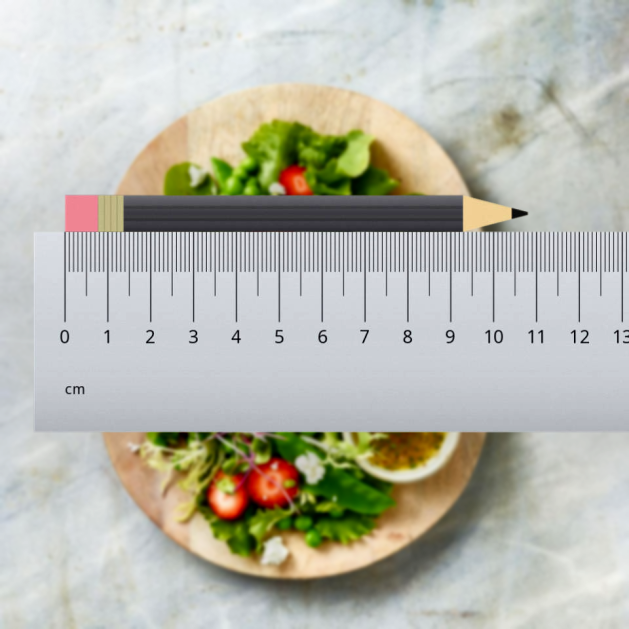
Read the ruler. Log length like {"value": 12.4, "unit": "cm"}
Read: {"value": 10.8, "unit": "cm"}
